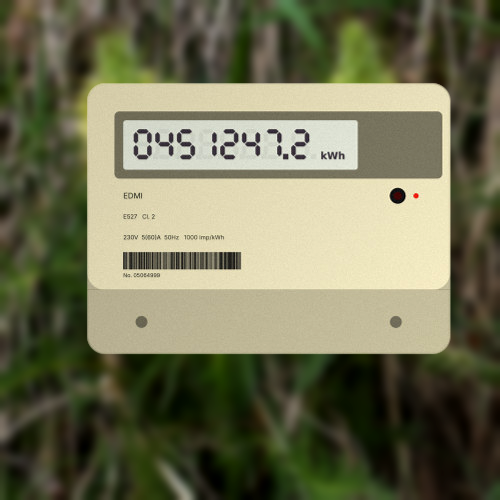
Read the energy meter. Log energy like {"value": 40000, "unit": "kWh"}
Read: {"value": 451247.2, "unit": "kWh"}
